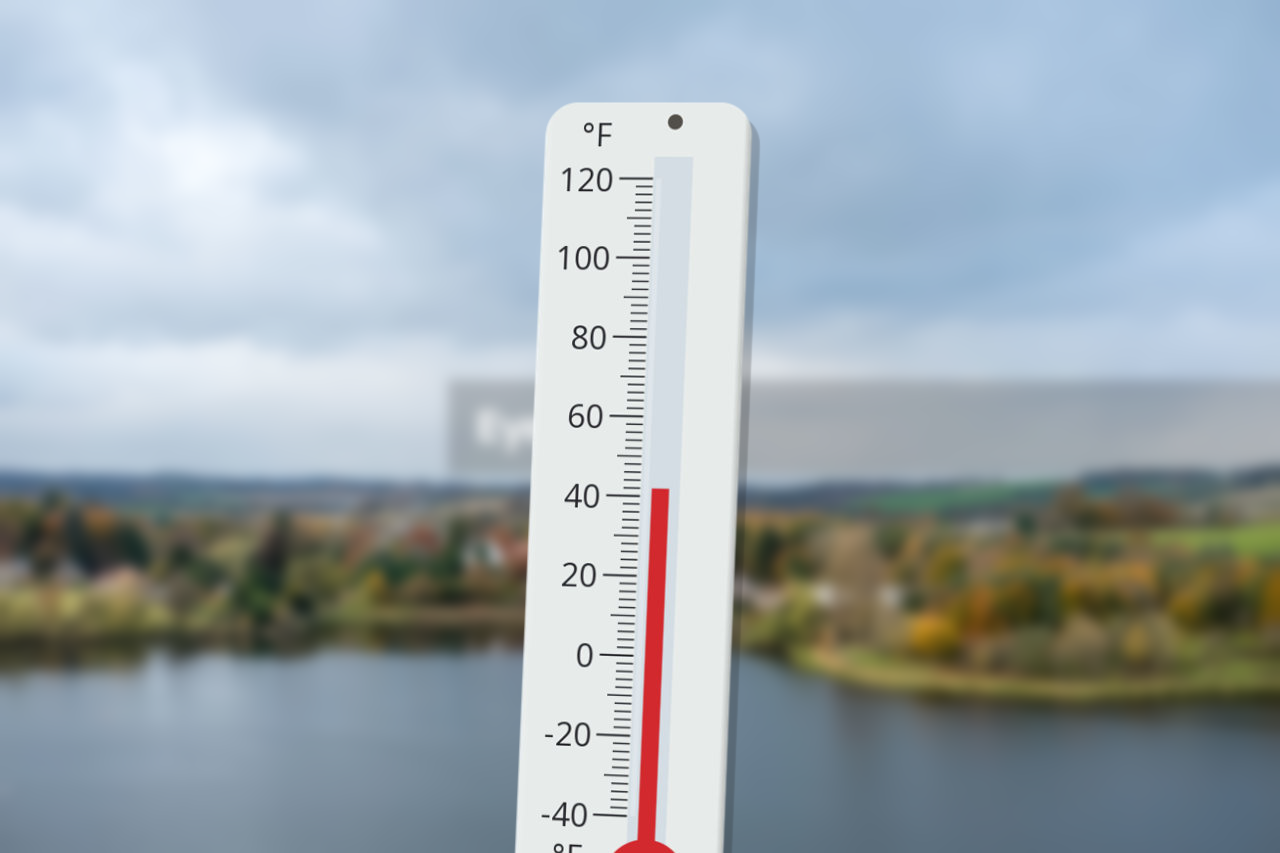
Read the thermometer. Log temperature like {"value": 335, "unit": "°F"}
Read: {"value": 42, "unit": "°F"}
